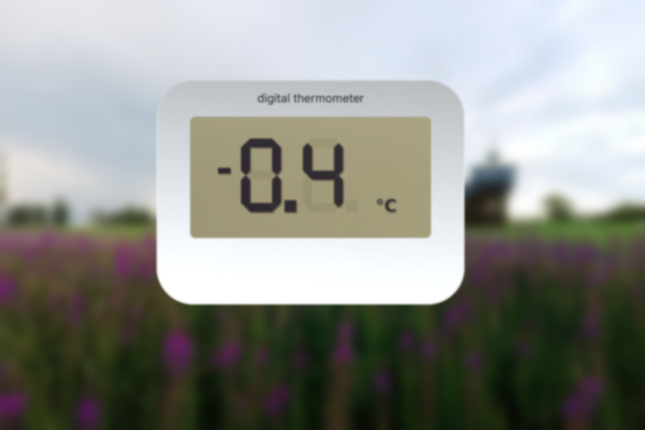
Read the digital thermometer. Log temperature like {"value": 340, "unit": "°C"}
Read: {"value": -0.4, "unit": "°C"}
